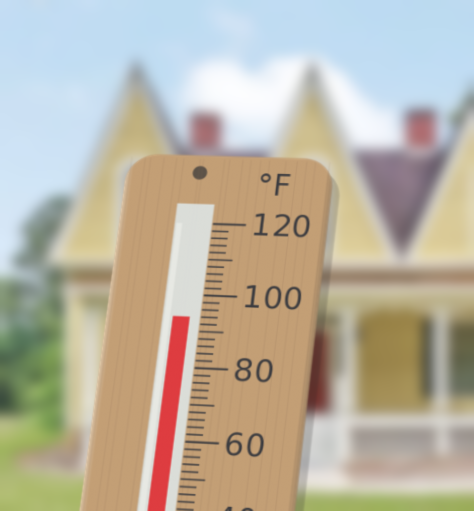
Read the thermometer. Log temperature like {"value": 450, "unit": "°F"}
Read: {"value": 94, "unit": "°F"}
